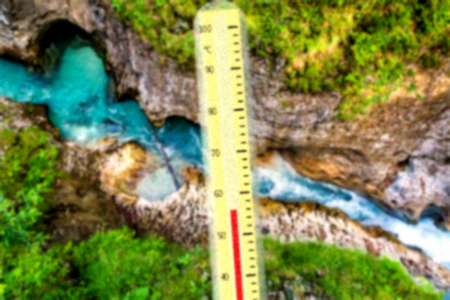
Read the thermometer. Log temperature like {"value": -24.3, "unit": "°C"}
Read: {"value": 56, "unit": "°C"}
